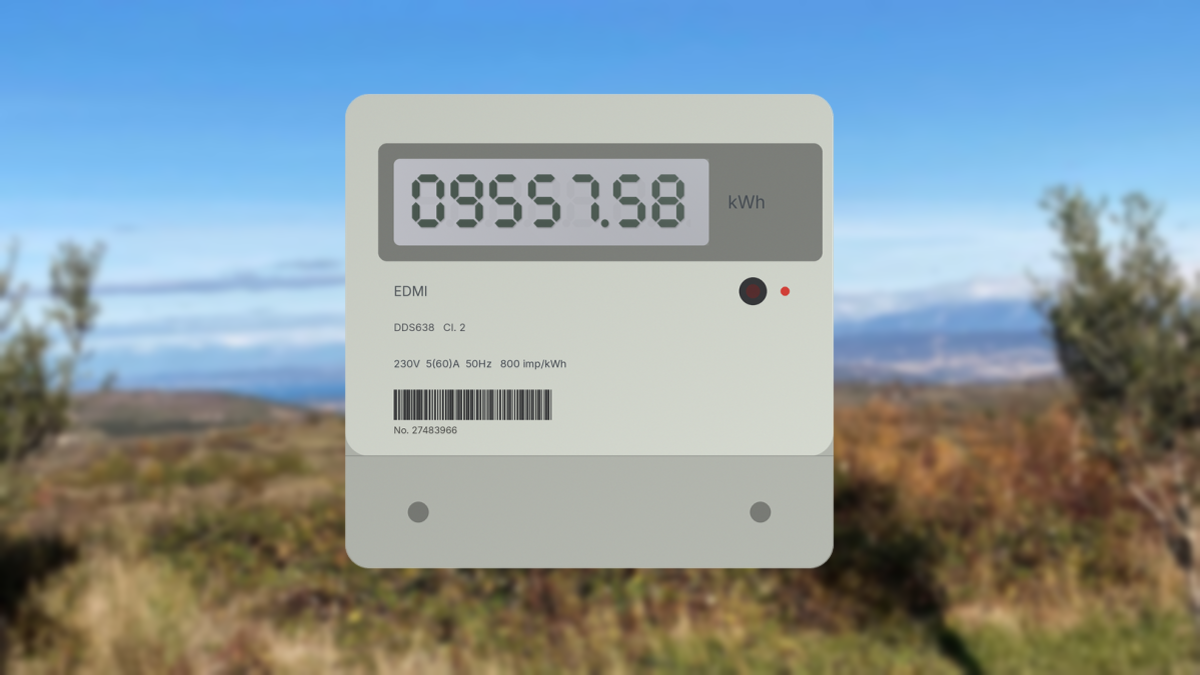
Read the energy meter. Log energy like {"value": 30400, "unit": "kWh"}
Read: {"value": 9557.58, "unit": "kWh"}
